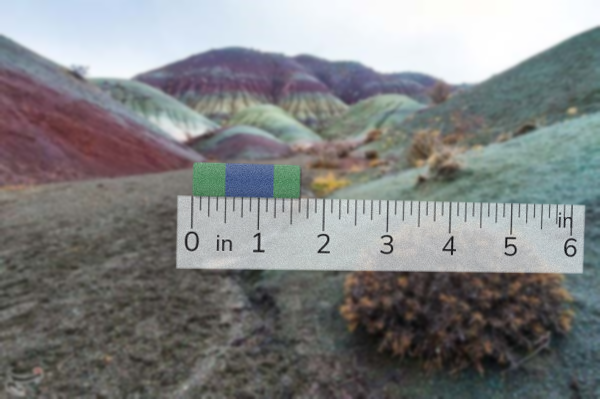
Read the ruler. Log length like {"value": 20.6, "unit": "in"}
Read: {"value": 1.625, "unit": "in"}
